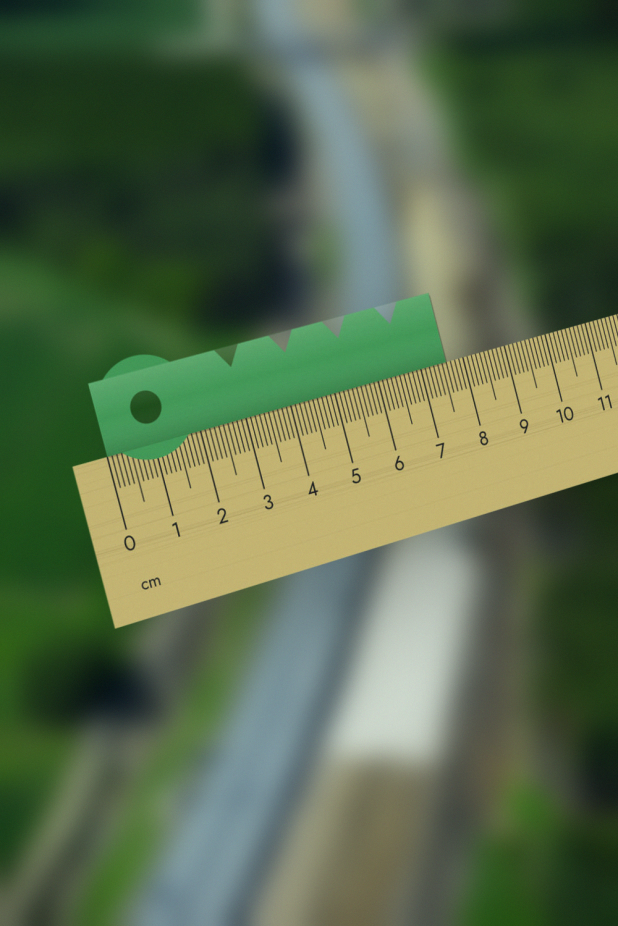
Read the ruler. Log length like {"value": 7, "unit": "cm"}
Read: {"value": 7.6, "unit": "cm"}
